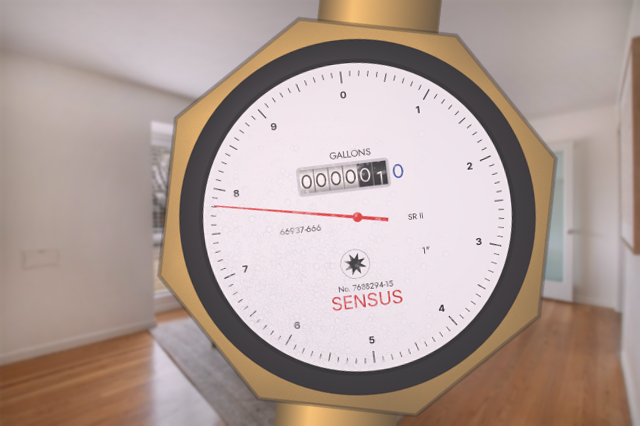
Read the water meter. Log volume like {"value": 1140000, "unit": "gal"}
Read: {"value": 7.8, "unit": "gal"}
